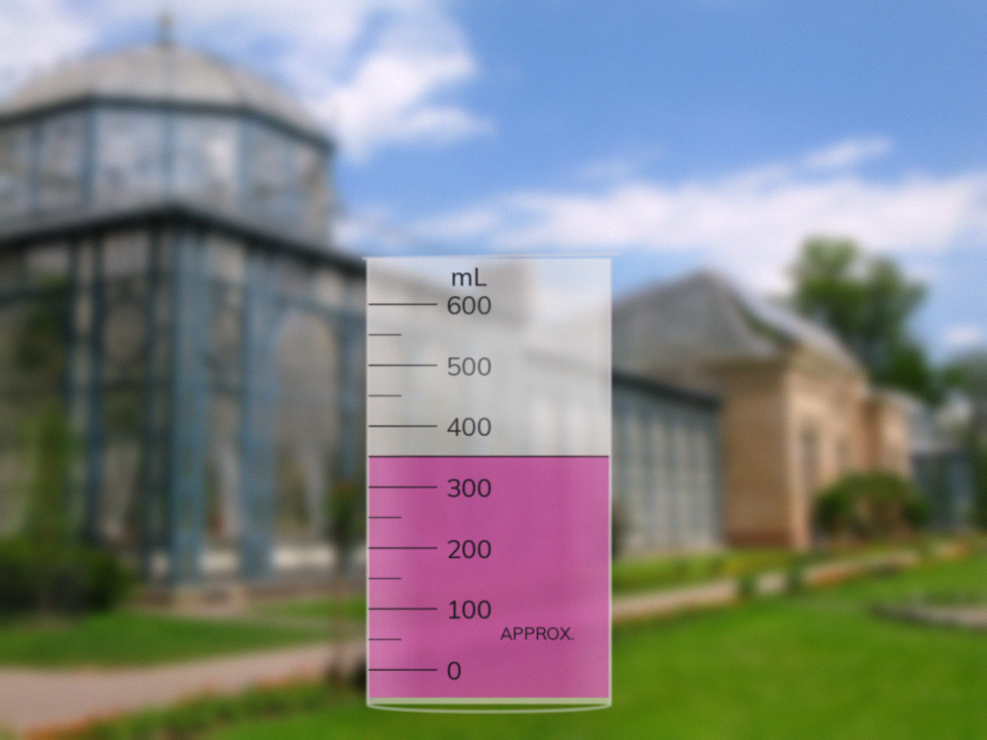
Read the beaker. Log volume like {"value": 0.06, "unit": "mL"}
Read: {"value": 350, "unit": "mL"}
